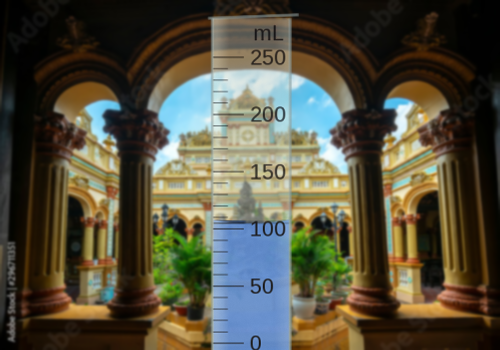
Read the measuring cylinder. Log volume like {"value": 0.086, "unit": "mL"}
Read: {"value": 105, "unit": "mL"}
